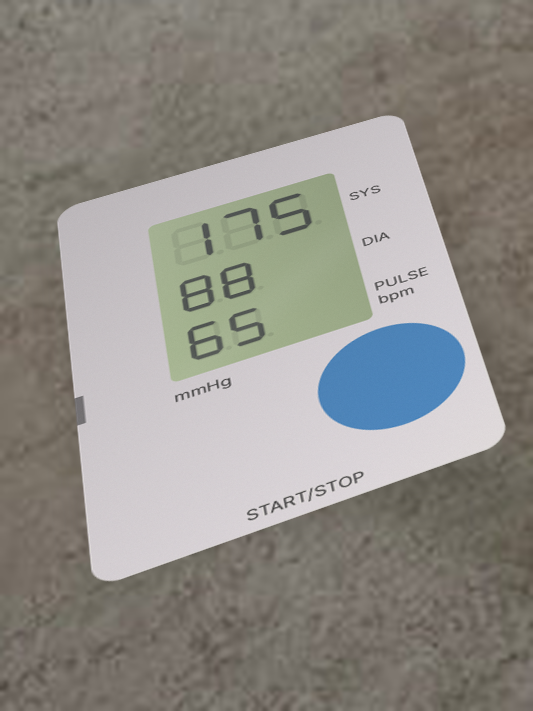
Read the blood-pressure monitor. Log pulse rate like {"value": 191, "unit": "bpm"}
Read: {"value": 65, "unit": "bpm"}
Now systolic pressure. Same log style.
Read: {"value": 175, "unit": "mmHg"}
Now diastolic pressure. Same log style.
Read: {"value": 88, "unit": "mmHg"}
